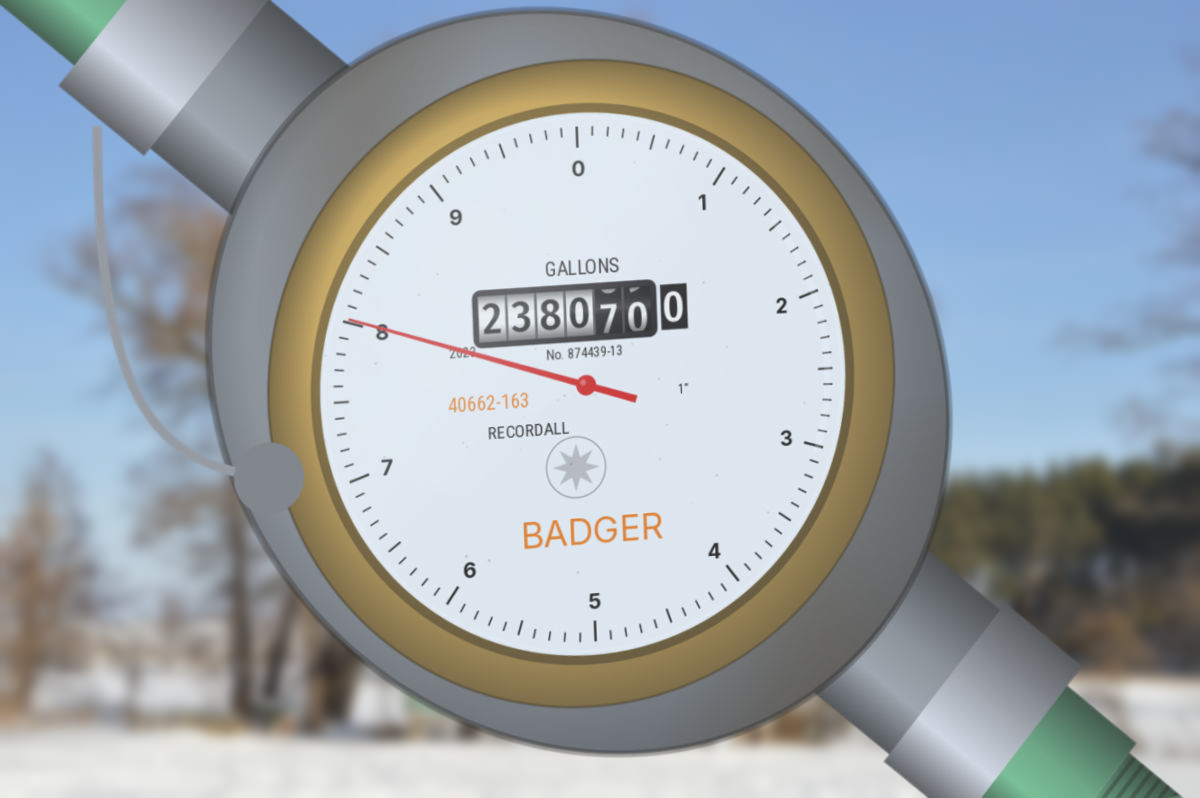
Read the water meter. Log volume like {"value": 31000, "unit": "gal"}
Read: {"value": 2380698.0, "unit": "gal"}
